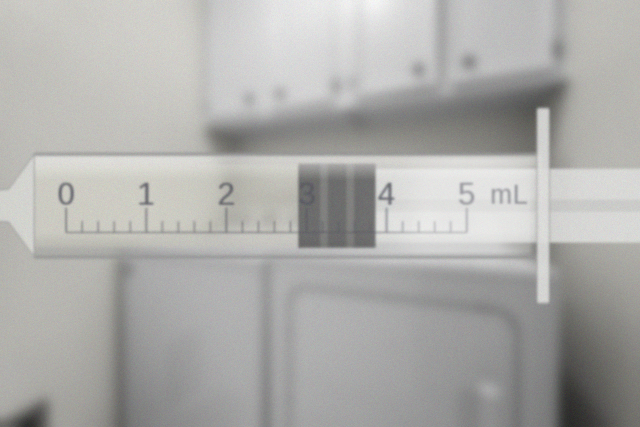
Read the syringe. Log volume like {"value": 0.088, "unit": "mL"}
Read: {"value": 2.9, "unit": "mL"}
